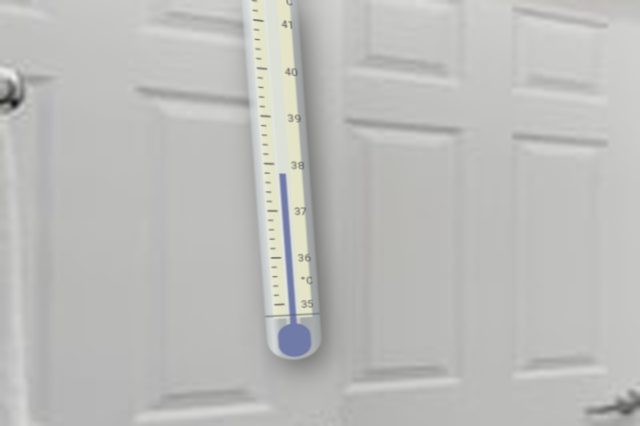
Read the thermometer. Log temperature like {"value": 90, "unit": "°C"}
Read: {"value": 37.8, "unit": "°C"}
